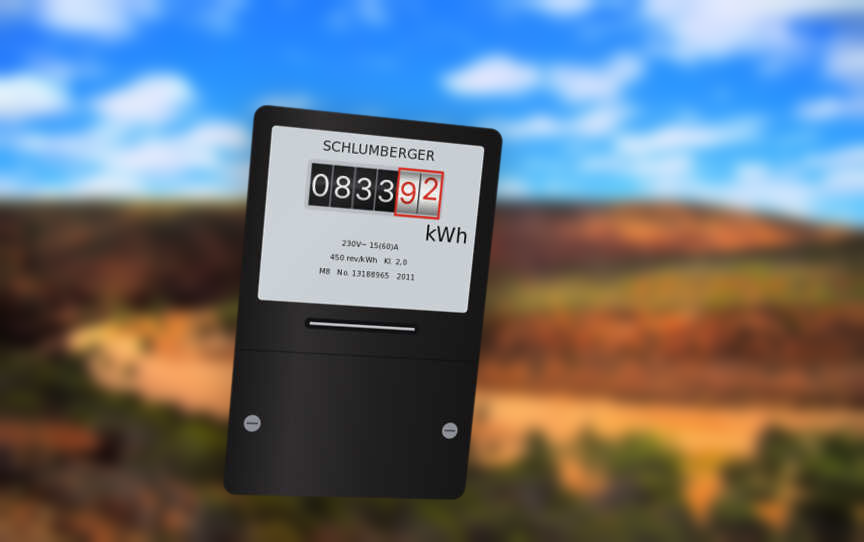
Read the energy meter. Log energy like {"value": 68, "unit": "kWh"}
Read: {"value": 833.92, "unit": "kWh"}
